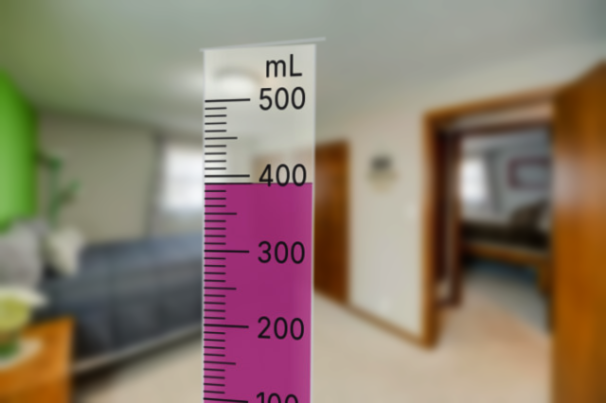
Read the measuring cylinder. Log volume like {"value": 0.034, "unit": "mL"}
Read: {"value": 390, "unit": "mL"}
